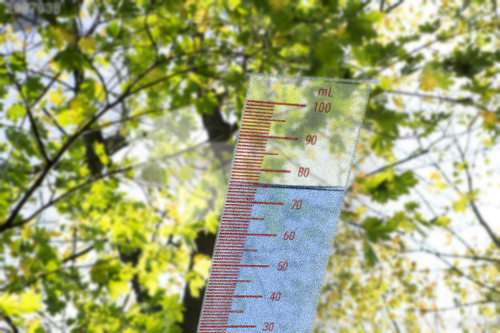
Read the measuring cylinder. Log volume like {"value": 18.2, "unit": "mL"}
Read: {"value": 75, "unit": "mL"}
